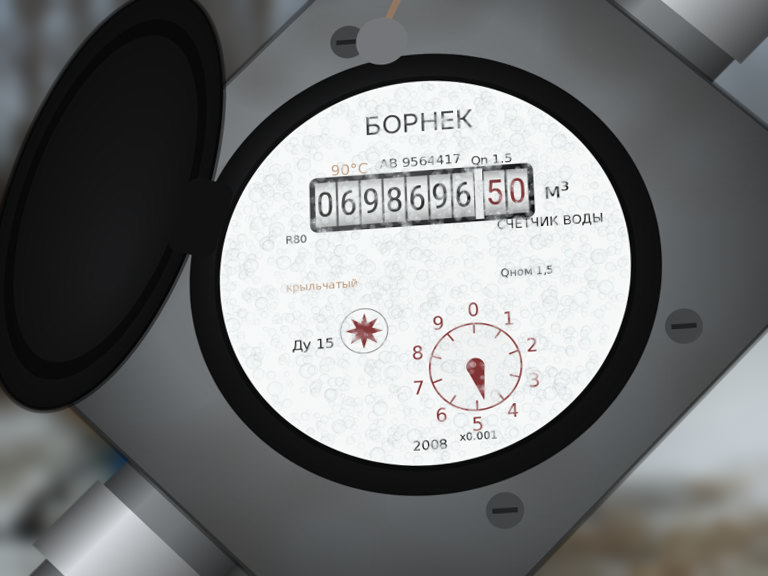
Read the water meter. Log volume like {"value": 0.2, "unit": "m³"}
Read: {"value": 698696.504, "unit": "m³"}
